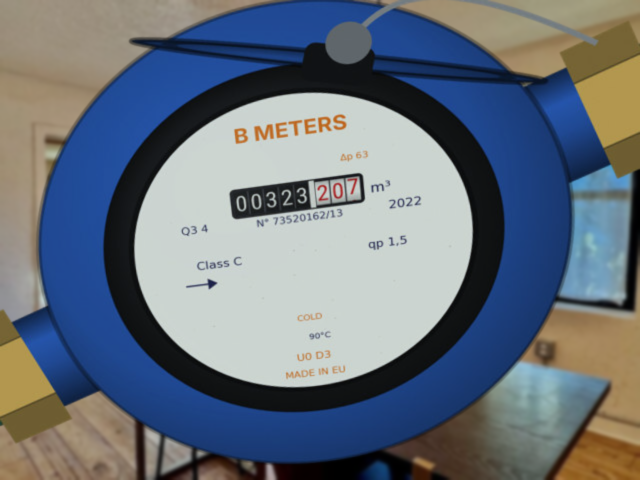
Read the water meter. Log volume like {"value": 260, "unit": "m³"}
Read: {"value": 323.207, "unit": "m³"}
